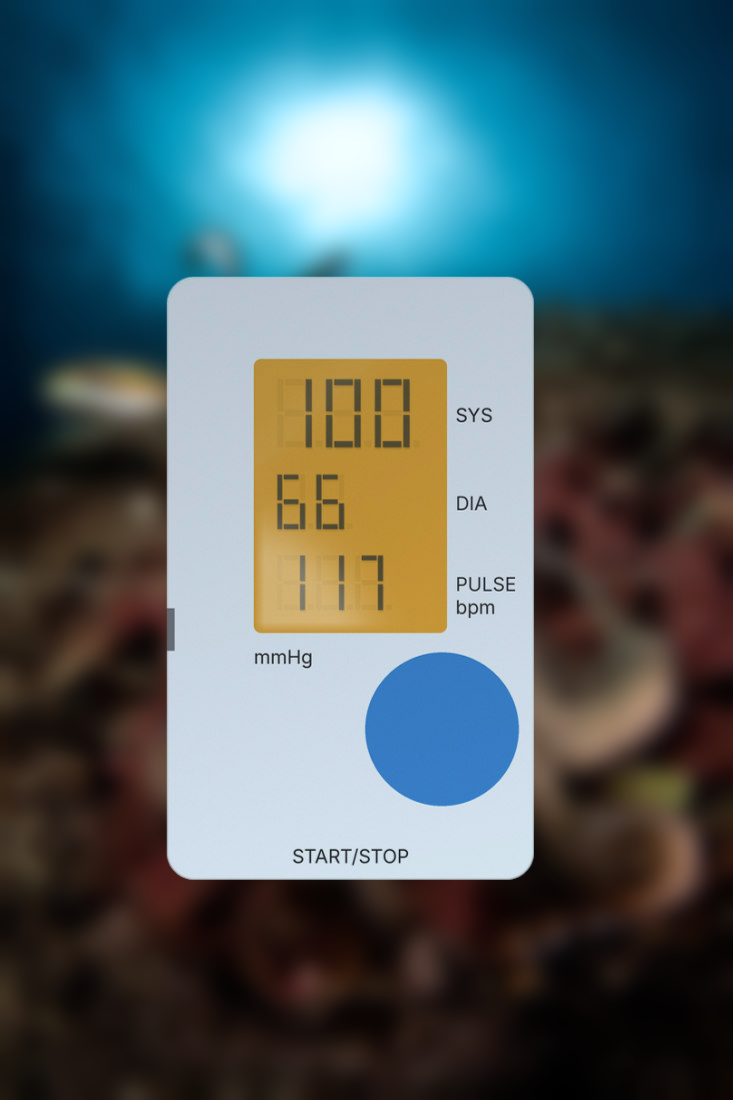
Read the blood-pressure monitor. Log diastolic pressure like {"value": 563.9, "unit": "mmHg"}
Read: {"value": 66, "unit": "mmHg"}
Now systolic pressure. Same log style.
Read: {"value": 100, "unit": "mmHg"}
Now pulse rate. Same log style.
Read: {"value": 117, "unit": "bpm"}
